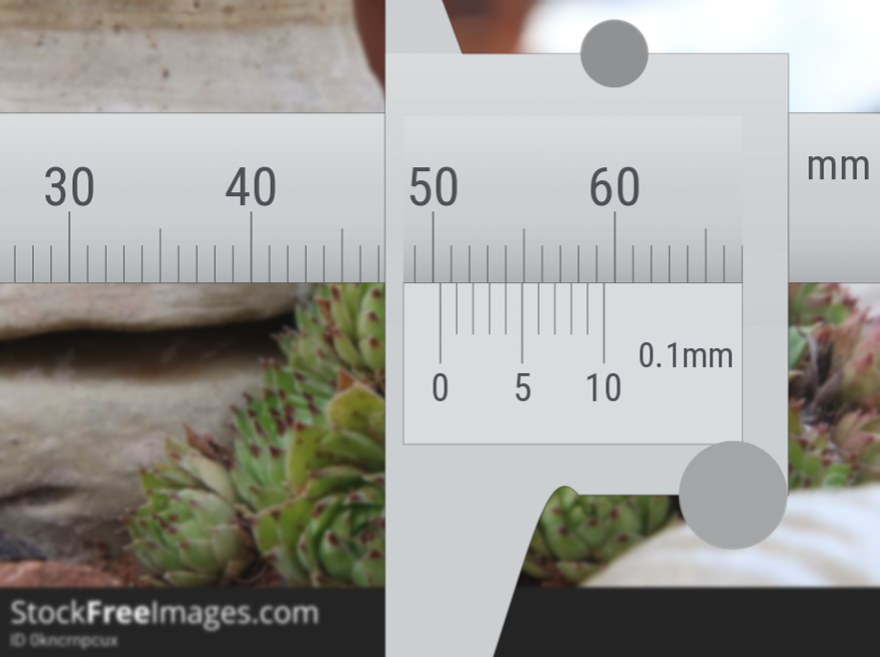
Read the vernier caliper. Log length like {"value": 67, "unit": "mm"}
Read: {"value": 50.4, "unit": "mm"}
